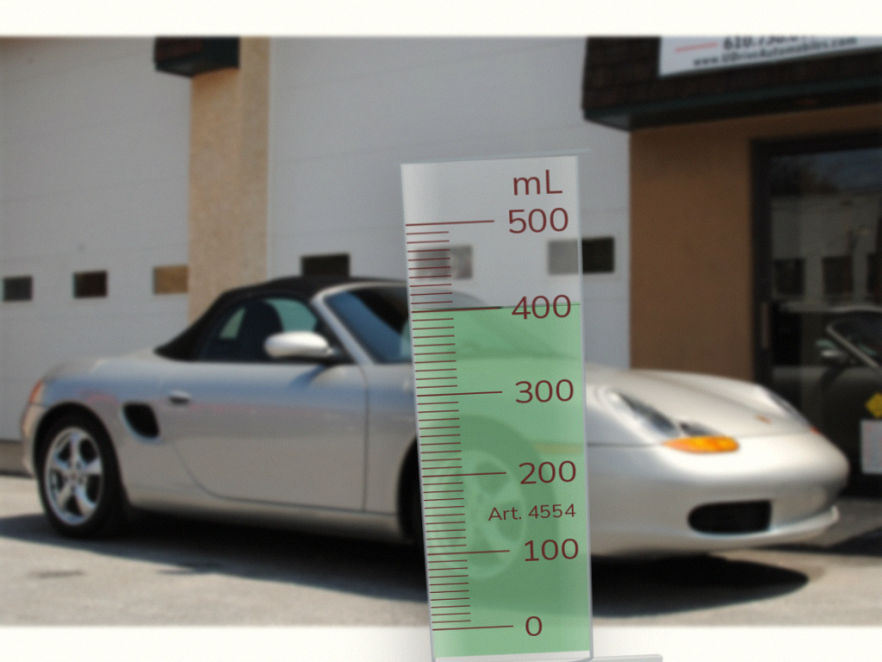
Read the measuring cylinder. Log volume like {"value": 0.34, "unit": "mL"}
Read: {"value": 400, "unit": "mL"}
